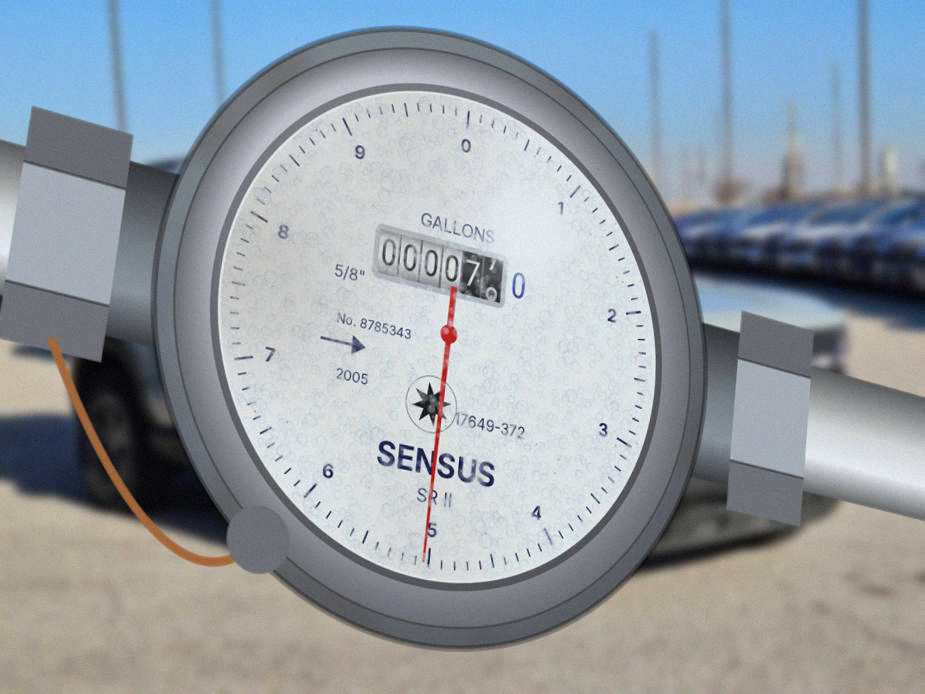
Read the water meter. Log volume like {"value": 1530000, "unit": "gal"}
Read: {"value": 775.0, "unit": "gal"}
